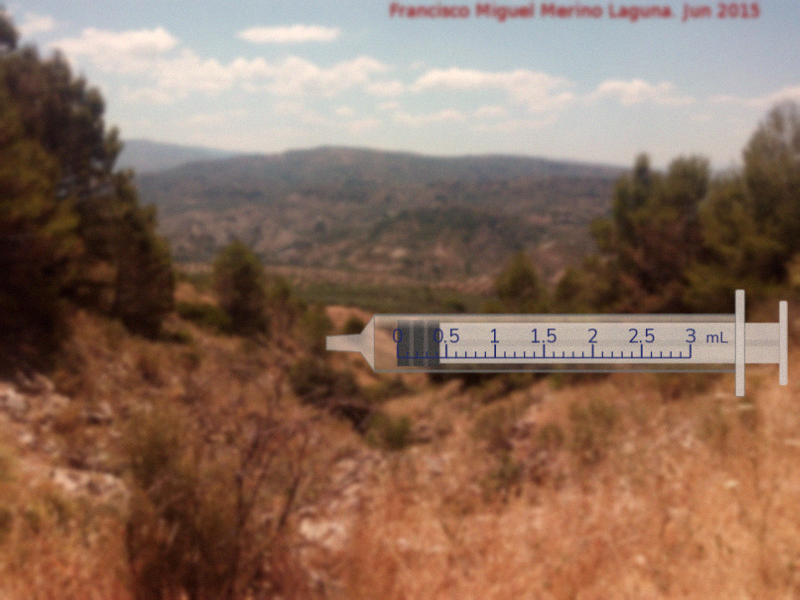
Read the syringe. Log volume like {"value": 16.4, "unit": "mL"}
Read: {"value": 0, "unit": "mL"}
